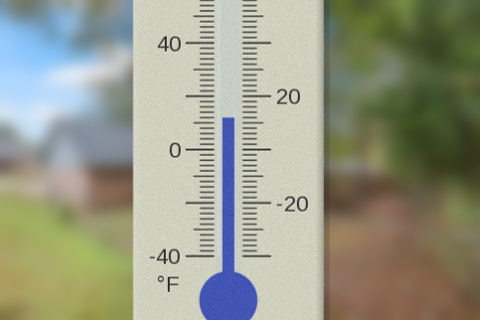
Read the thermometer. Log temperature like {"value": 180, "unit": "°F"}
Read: {"value": 12, "unit": "°F"}
